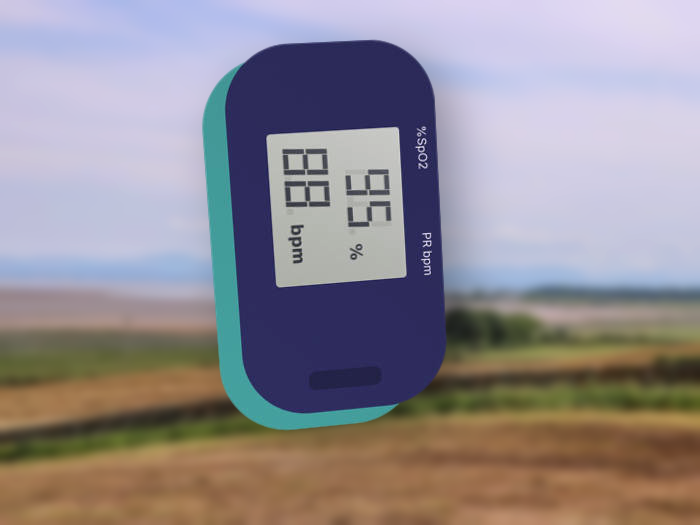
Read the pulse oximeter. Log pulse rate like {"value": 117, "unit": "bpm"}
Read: {"value": 88, "unit": "bpm"}
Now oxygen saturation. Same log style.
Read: {"value": 95, "unit": "%"}
